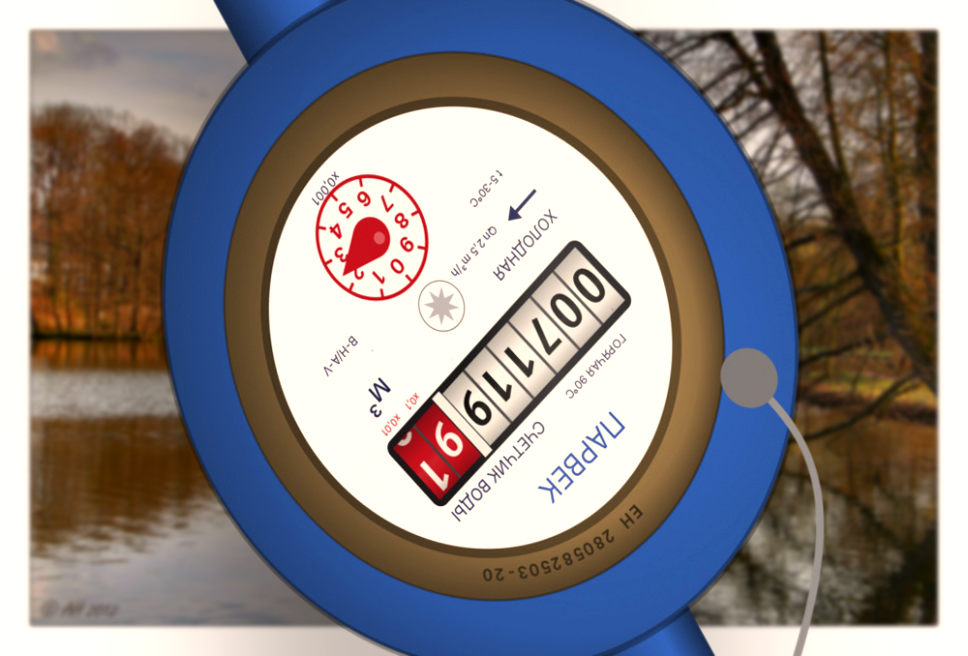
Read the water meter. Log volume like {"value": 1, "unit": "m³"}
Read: {"value": 7119.912, "unit": "m³"}
